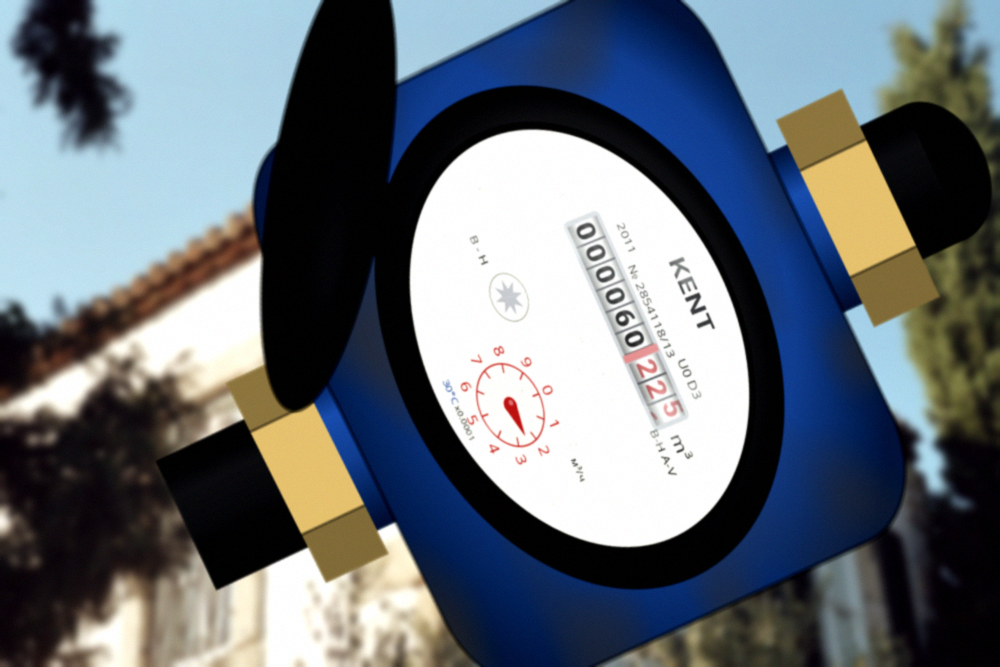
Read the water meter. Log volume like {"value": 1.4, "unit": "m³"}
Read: {"value": 60.2252, "unit": "m³"}
